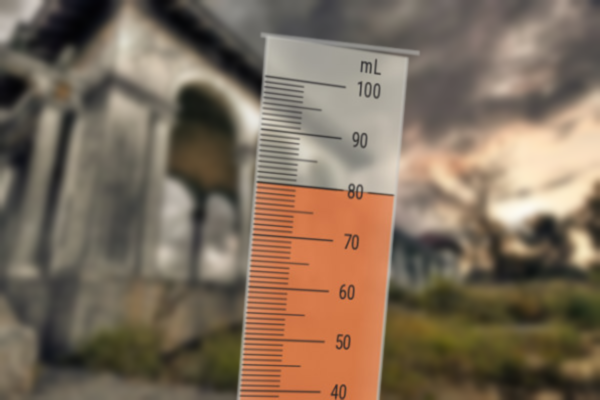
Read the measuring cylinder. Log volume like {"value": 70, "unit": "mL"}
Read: {"value": 80, "unit": "mL"}
